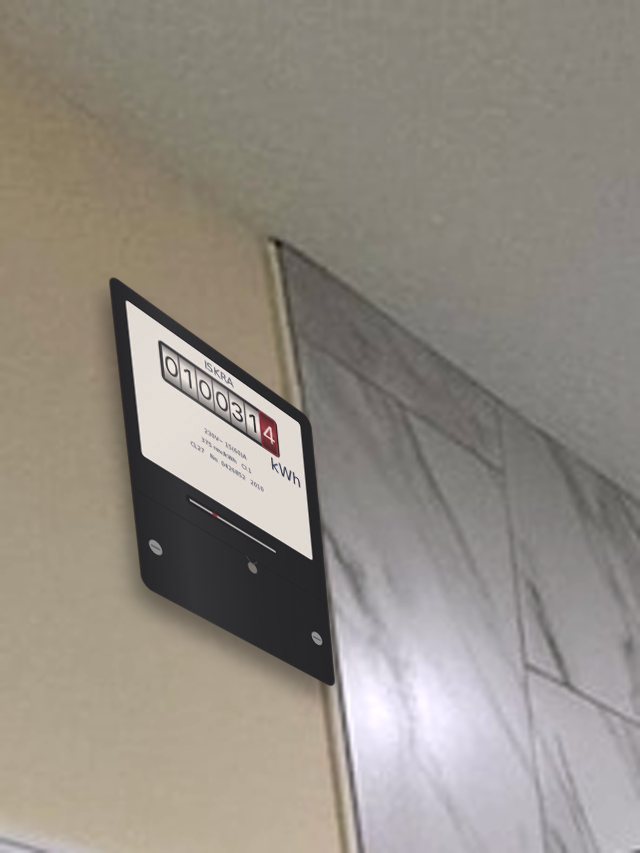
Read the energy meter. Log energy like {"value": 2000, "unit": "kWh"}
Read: {"value": 10031.4, "unit": "kWh"}
